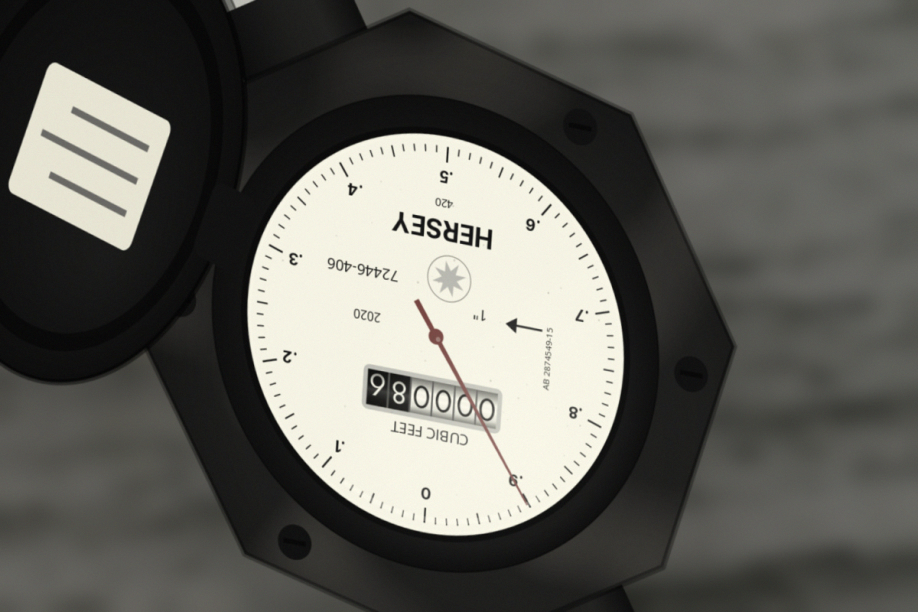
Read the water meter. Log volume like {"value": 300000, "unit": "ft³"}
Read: {"value": 85.90, "unit": "ft³"}
